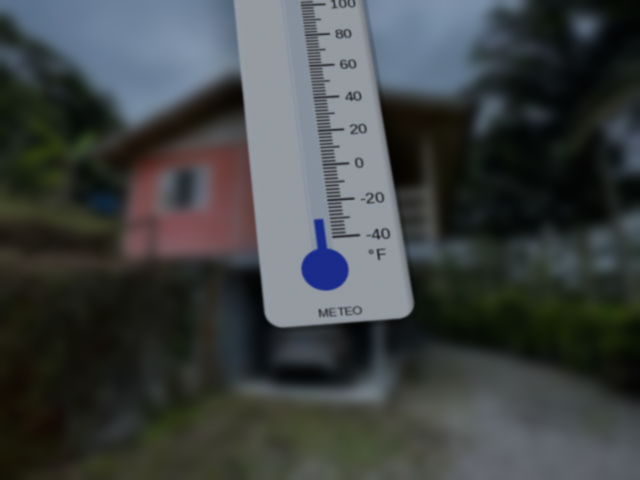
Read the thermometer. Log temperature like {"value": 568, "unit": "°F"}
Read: {"value": -30, "unit": "°F"}
